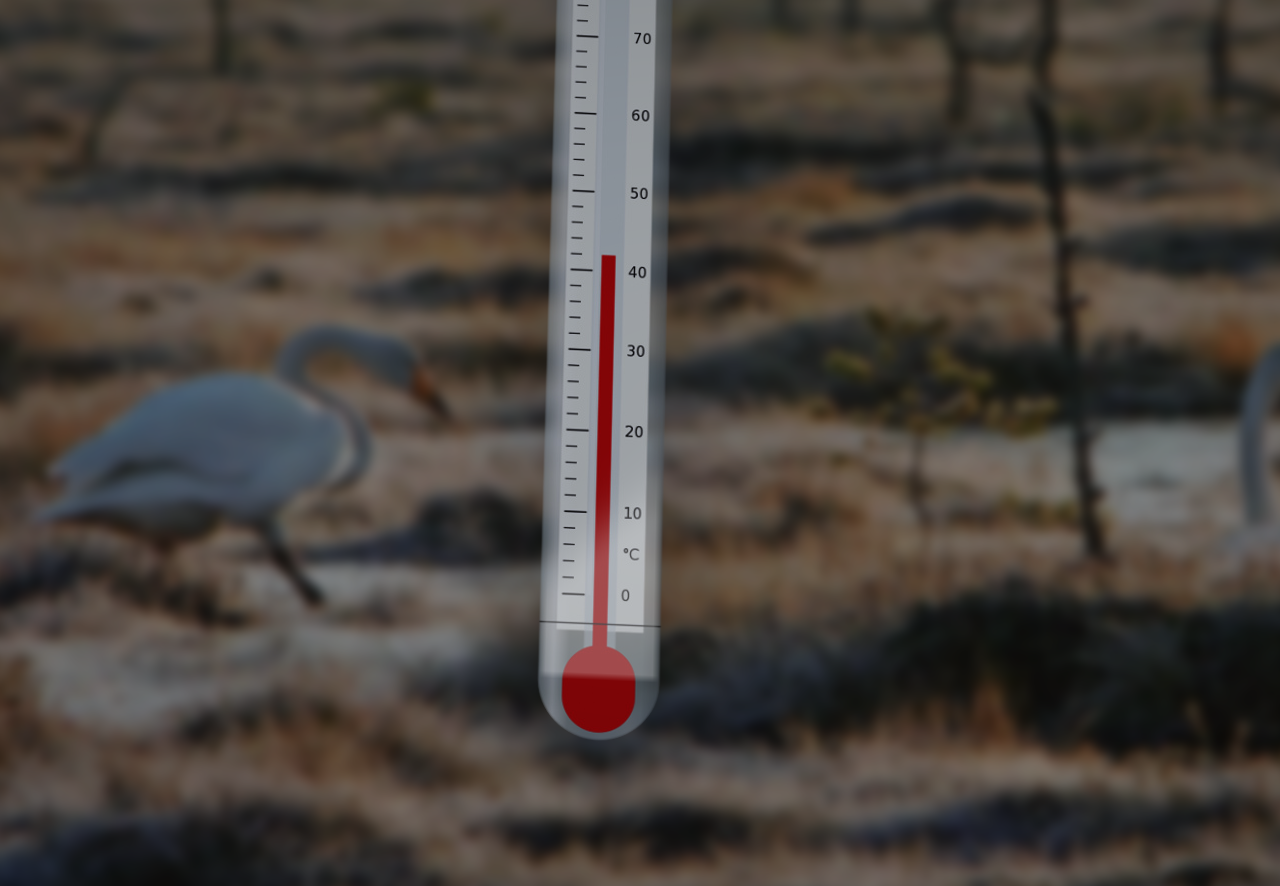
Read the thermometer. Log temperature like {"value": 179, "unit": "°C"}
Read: {"value": 42, "unit": "°C"}
